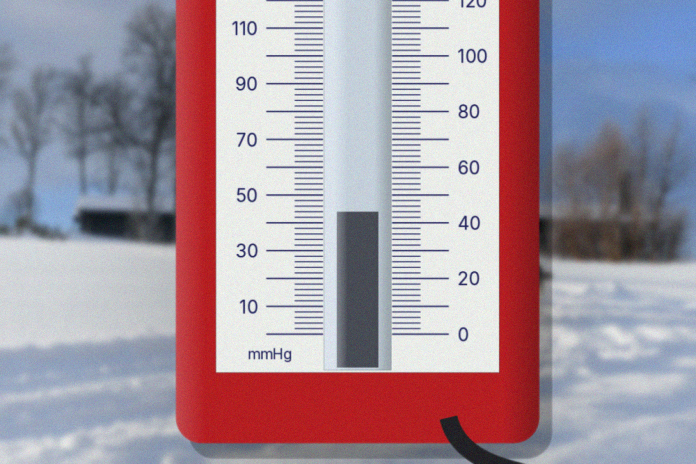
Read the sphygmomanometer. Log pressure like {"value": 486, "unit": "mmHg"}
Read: {"value": 44, "unit": "mmHg"}
